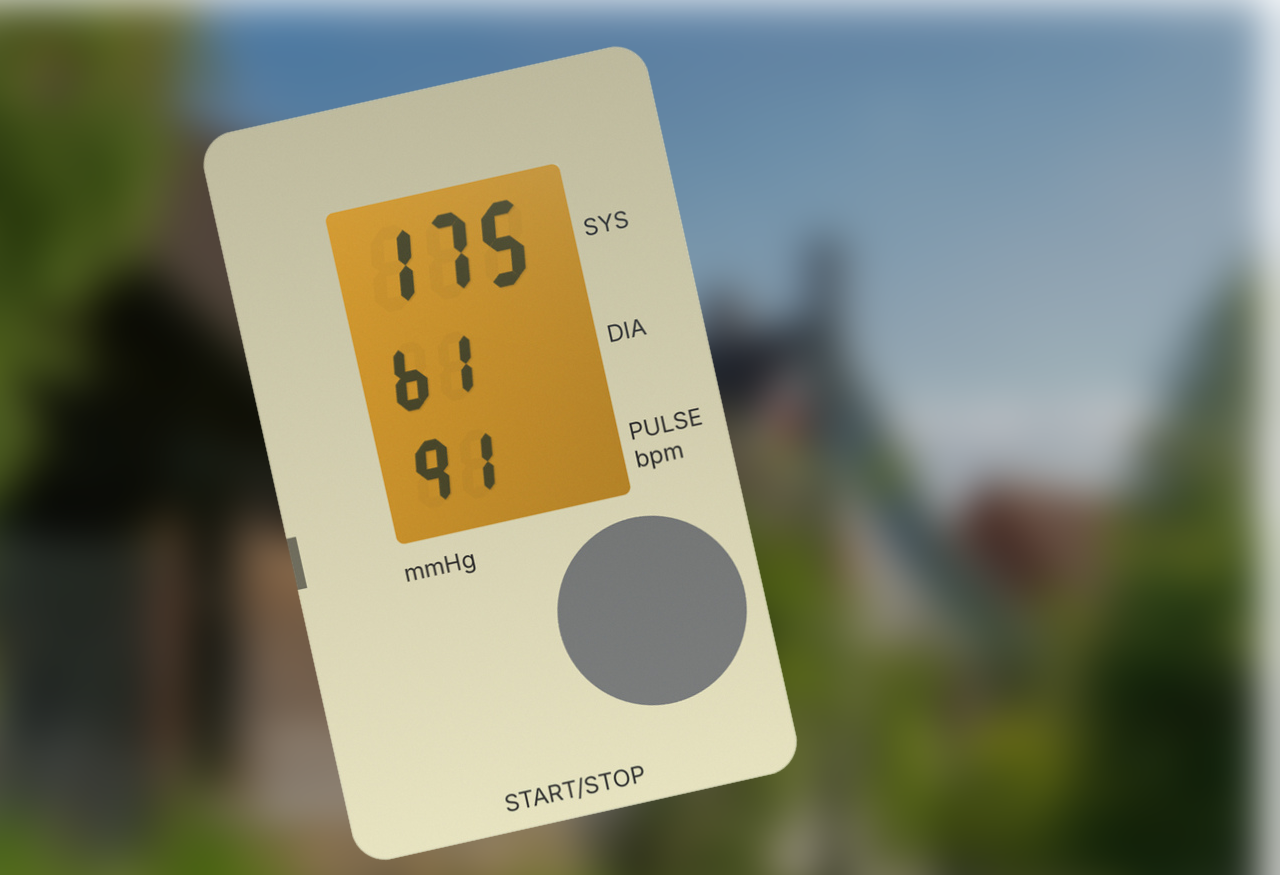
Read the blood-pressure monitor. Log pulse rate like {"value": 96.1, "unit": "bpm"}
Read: {"value": 91, "unit": "bpm"}
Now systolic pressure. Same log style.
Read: {"value": 175, "unit": "mmHg"}
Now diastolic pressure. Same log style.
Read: {"value": 61, "unit": "mmHg"}
